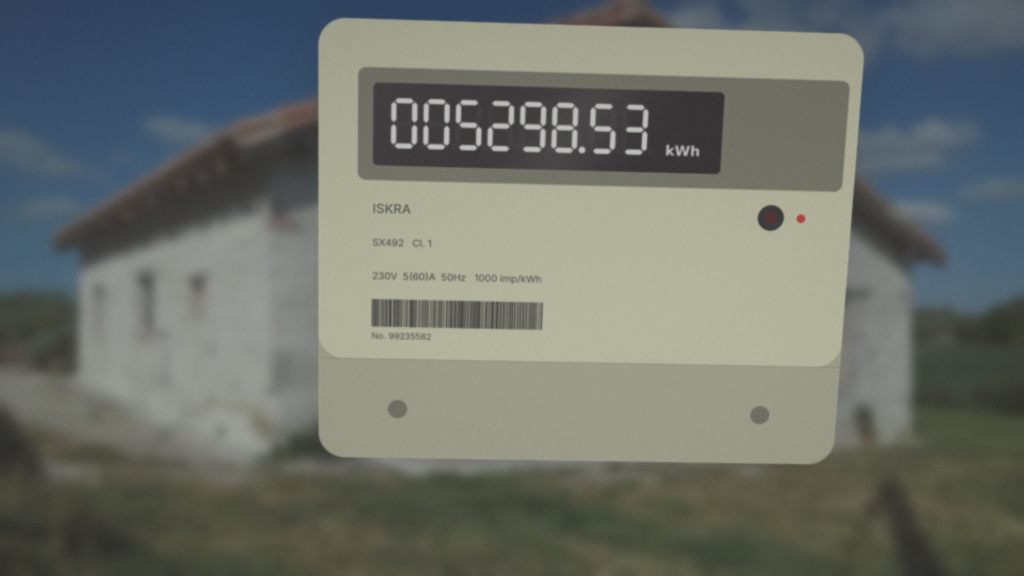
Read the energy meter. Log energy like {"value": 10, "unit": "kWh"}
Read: {"value": 5298.53, "unit": "kWh"}
